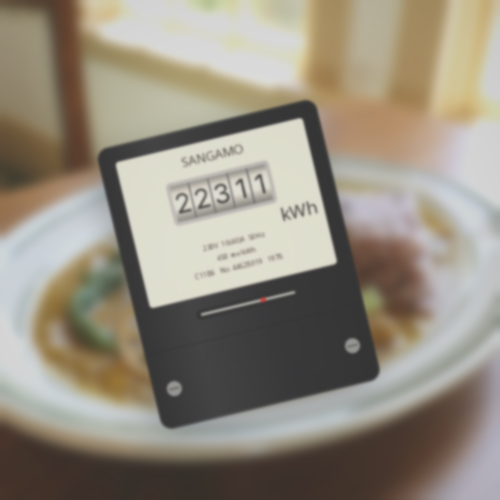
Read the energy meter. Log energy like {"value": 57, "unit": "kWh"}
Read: {"value": 22311, "unit": "kWh"}
